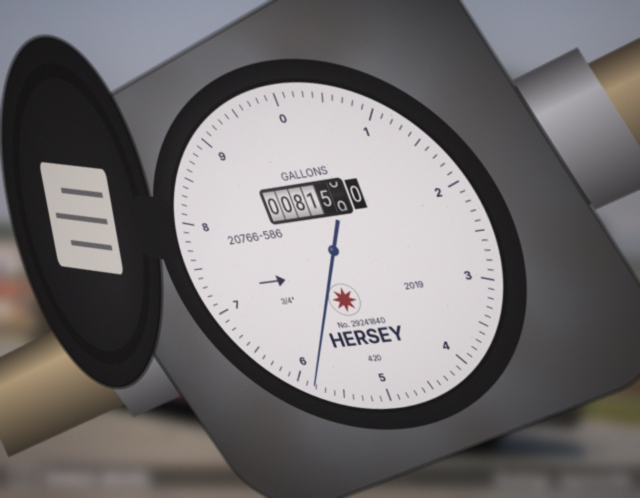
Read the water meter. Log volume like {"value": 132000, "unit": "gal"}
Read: {"value": 81585.8, "unit": "gal"}
